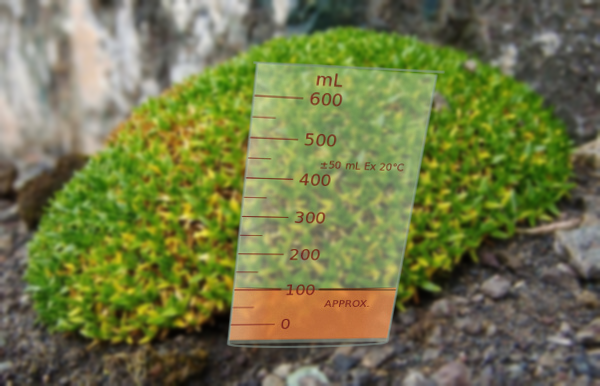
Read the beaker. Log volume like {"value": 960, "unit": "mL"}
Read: {"value": 100, "unit": "mL"}
